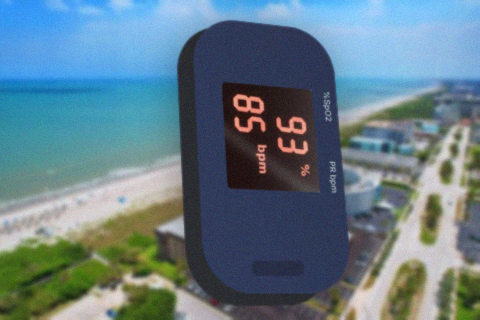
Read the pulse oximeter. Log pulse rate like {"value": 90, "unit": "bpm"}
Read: {"value": 85, "unit": "bpm"}
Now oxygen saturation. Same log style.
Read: {"value": 93, "unit": "%"}
